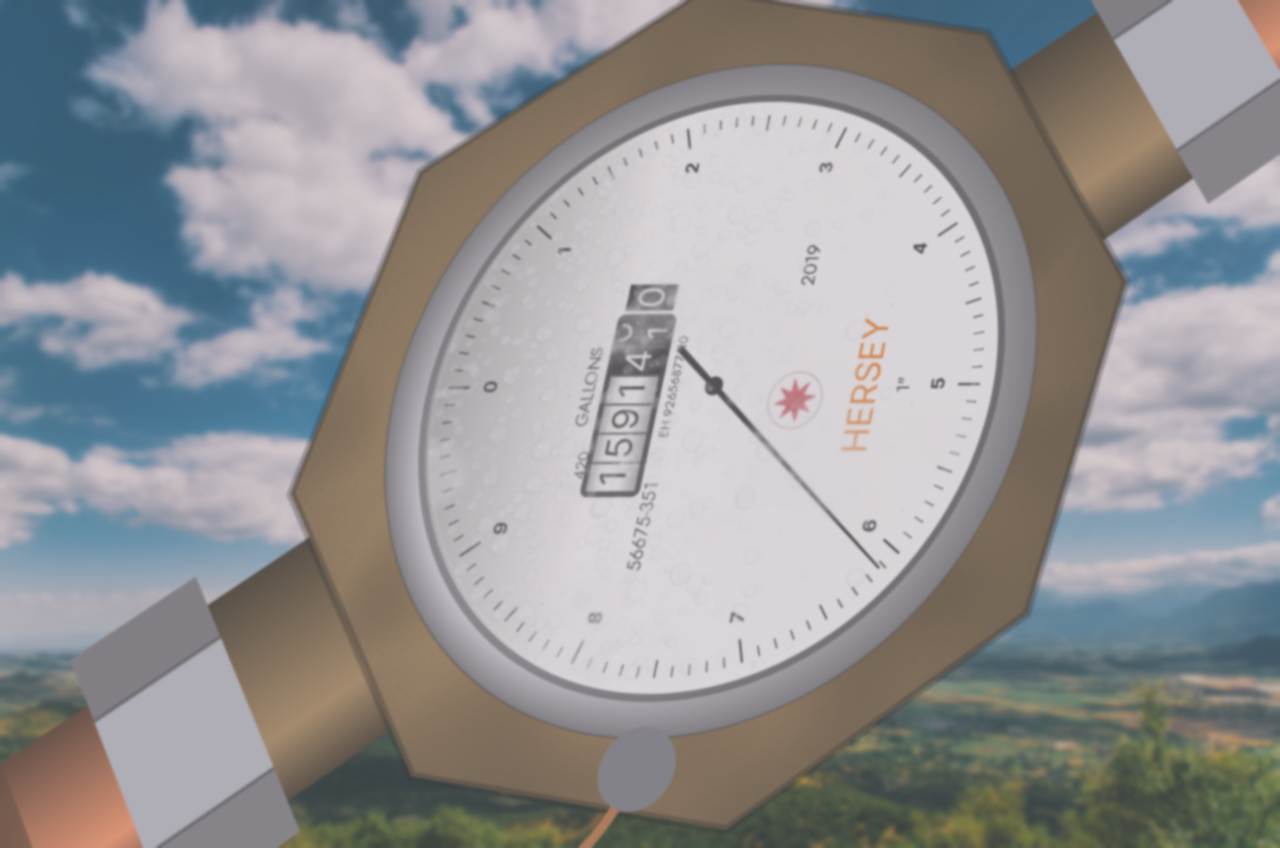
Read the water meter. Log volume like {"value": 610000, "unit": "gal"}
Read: {"value": 1591406.1, "unit": "gal"}
